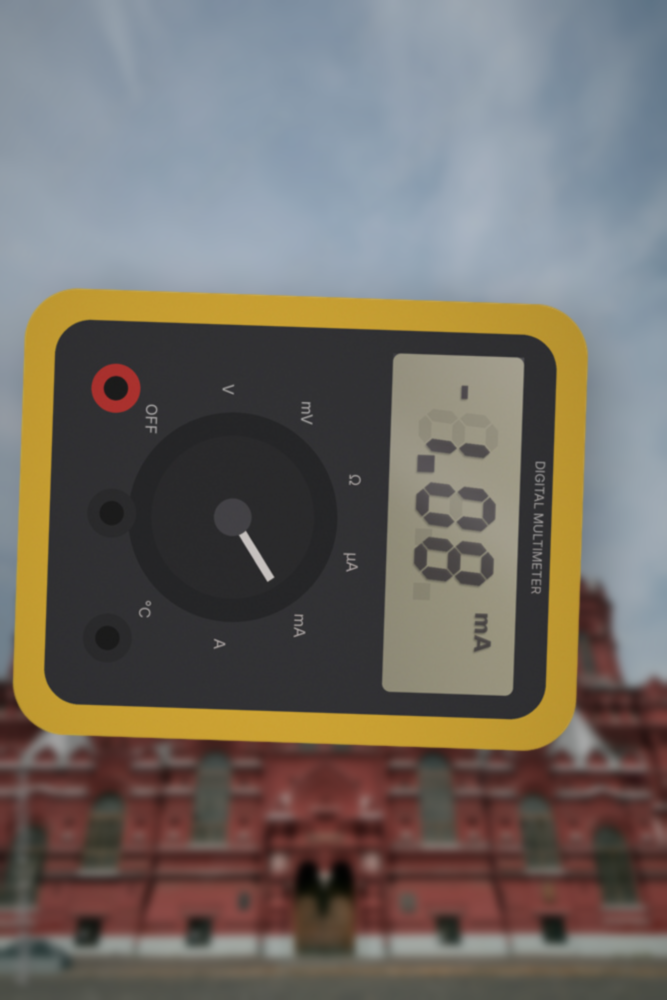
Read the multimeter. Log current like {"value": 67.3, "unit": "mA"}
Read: {"value": -1.08, "unit": "mA"}
